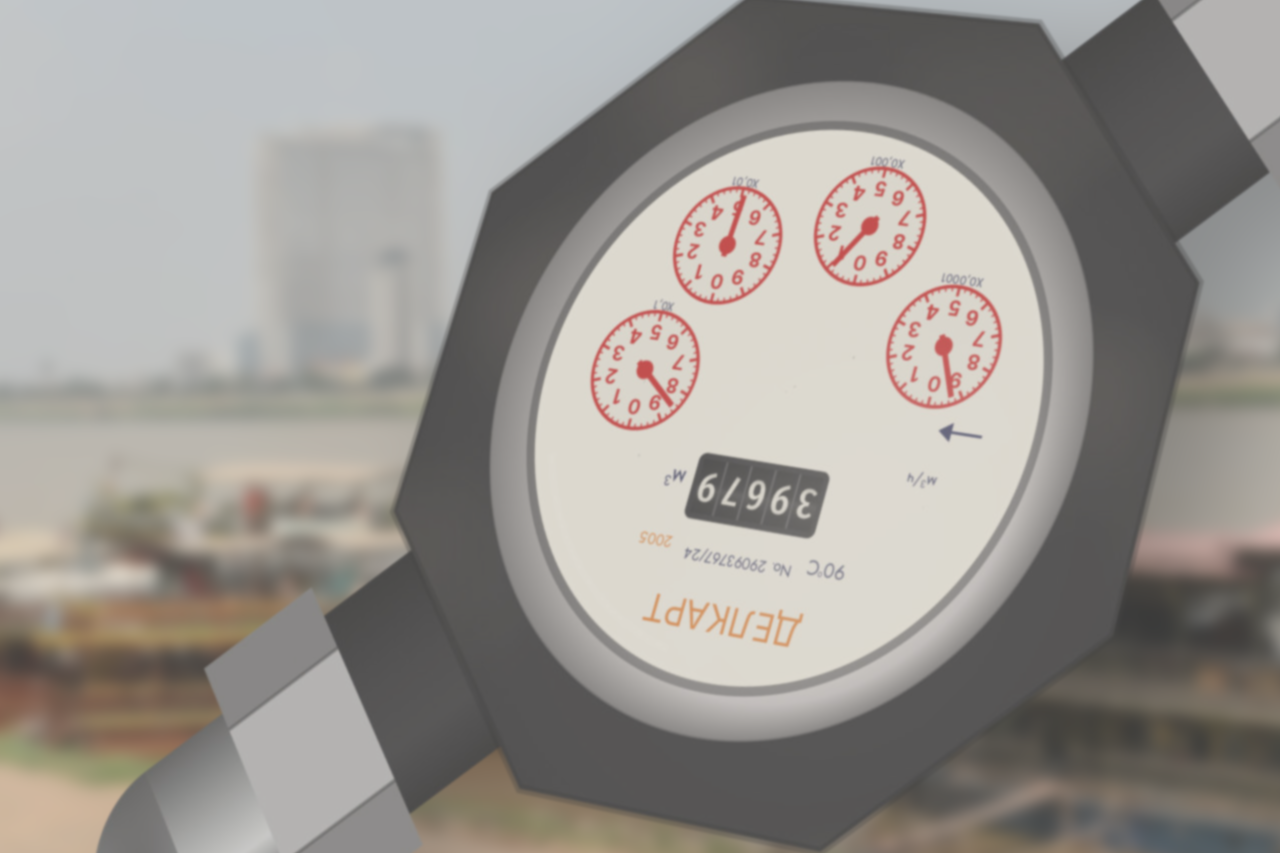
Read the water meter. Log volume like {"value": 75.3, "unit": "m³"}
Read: {"value": 39679.8509, "unit": "m³"}
